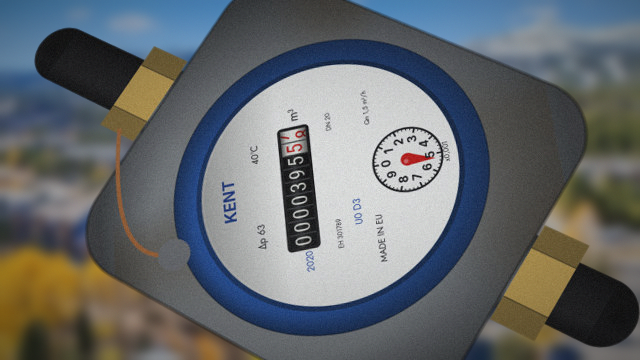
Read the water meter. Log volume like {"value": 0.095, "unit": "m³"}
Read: {"value": 395.575, "unit": "m³"}
